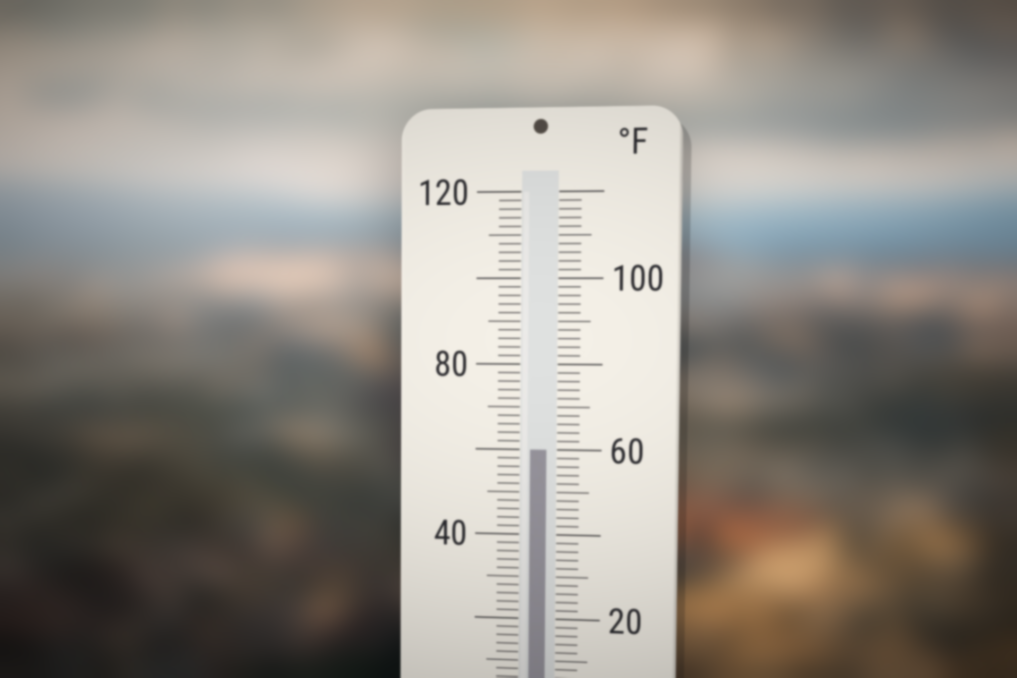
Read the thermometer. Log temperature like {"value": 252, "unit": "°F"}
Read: {"value": 60, "unit": "°F"}
